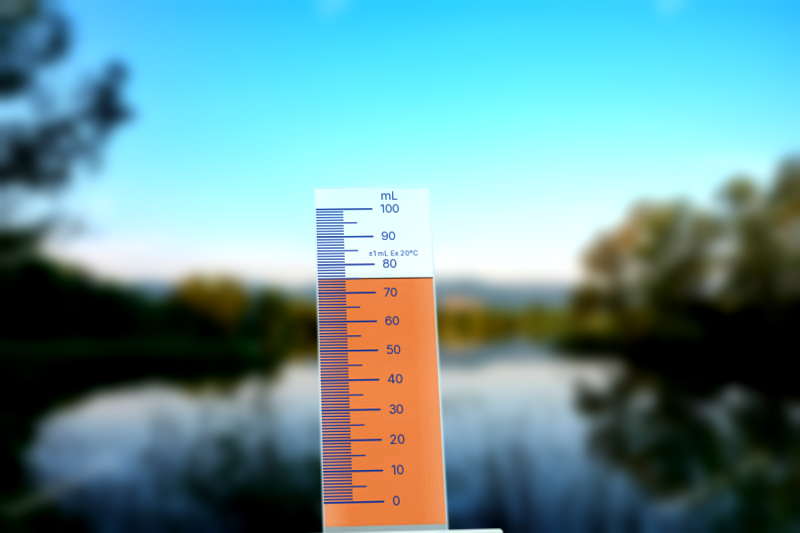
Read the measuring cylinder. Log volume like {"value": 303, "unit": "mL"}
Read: {"value": 75, "unit": "mL"}
